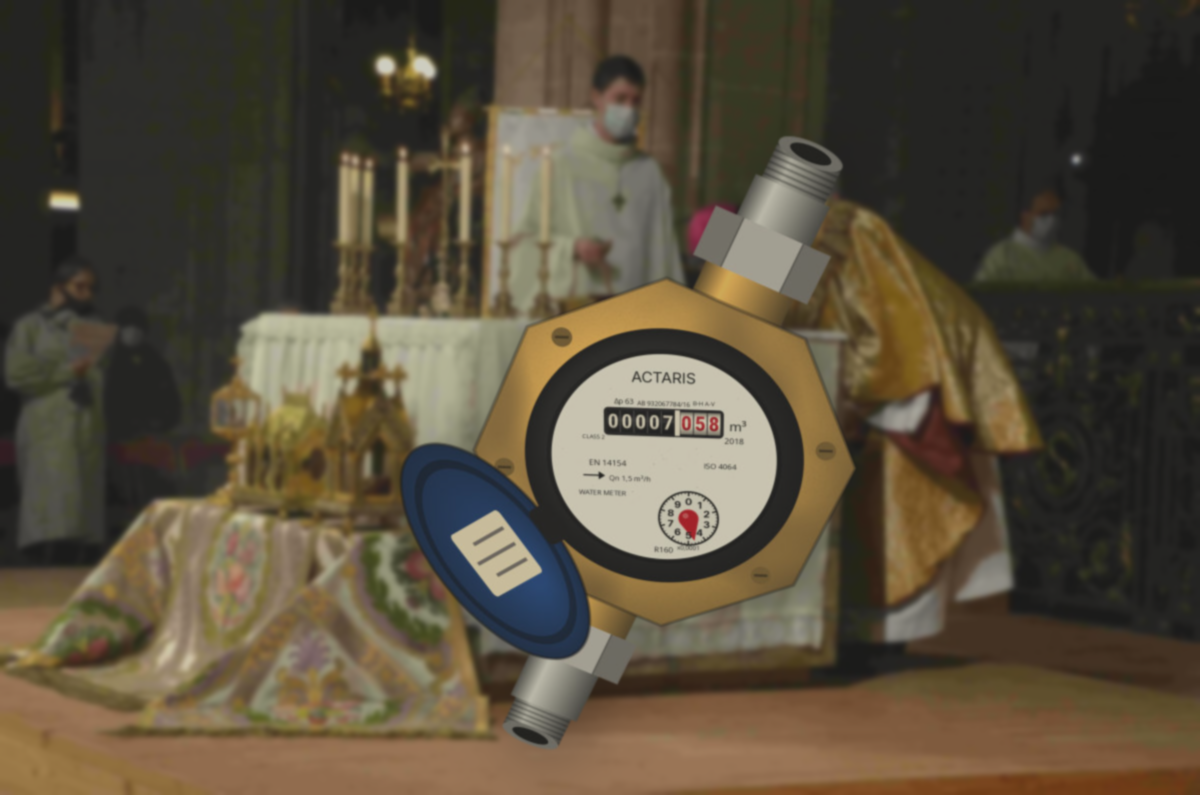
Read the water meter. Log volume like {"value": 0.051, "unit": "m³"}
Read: {"value": 7.0584, "unit": "m³"}
